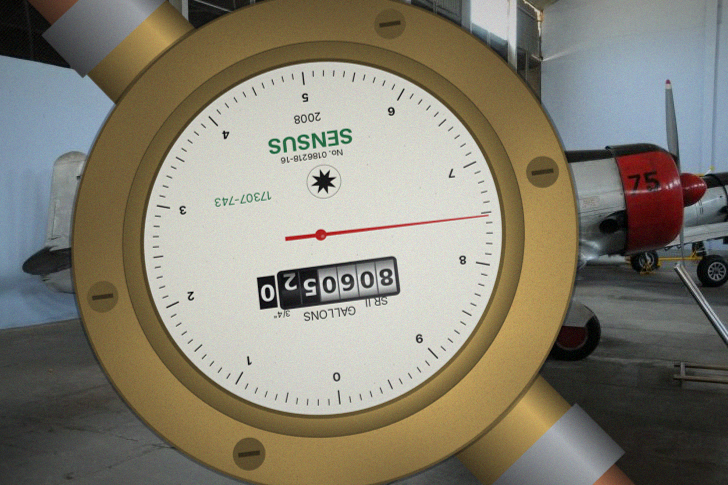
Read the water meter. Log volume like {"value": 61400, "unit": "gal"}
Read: {"value": 8060517.5, "unit": "gal"}
